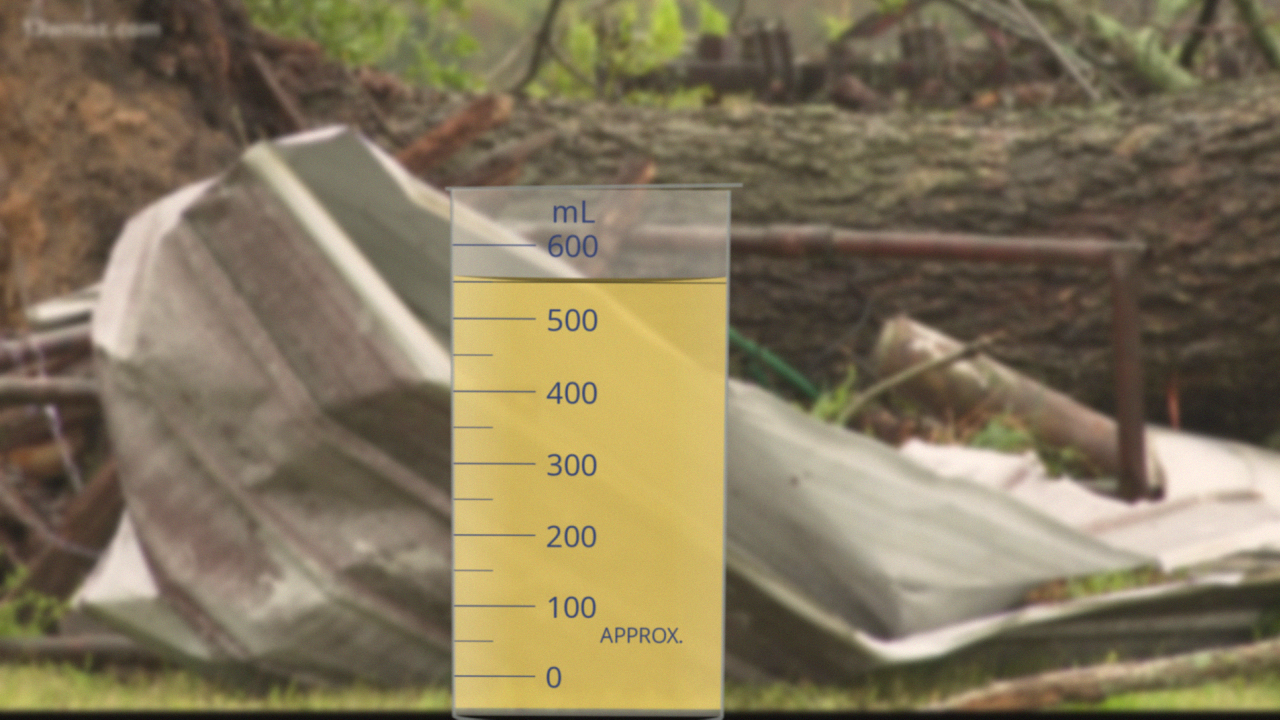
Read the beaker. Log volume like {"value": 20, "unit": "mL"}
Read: {"value": 550, "unit": "mL"}
